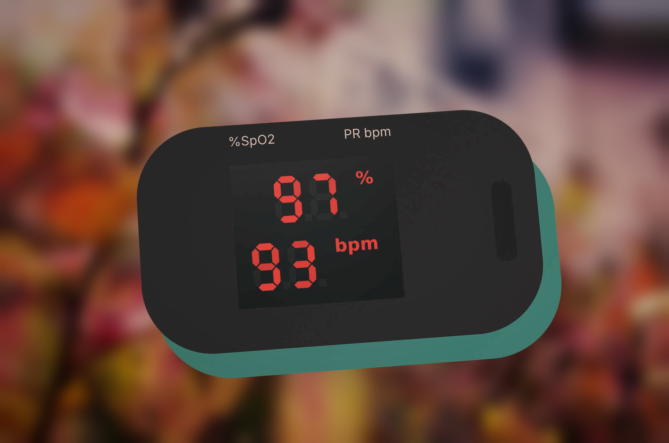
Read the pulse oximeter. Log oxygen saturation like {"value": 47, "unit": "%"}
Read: {"value": 97, "unit": "%"}
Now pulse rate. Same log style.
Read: {"value": 93, "unit": "bpm"}
